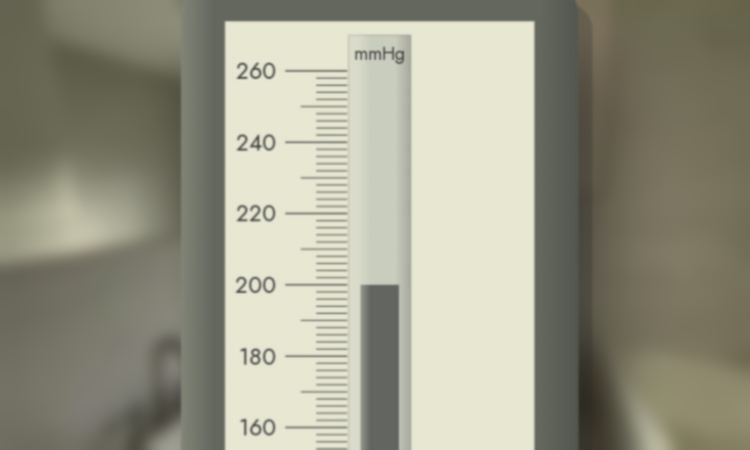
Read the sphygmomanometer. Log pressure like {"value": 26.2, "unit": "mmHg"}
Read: {"value": 200, "unit": "mmHg"}
